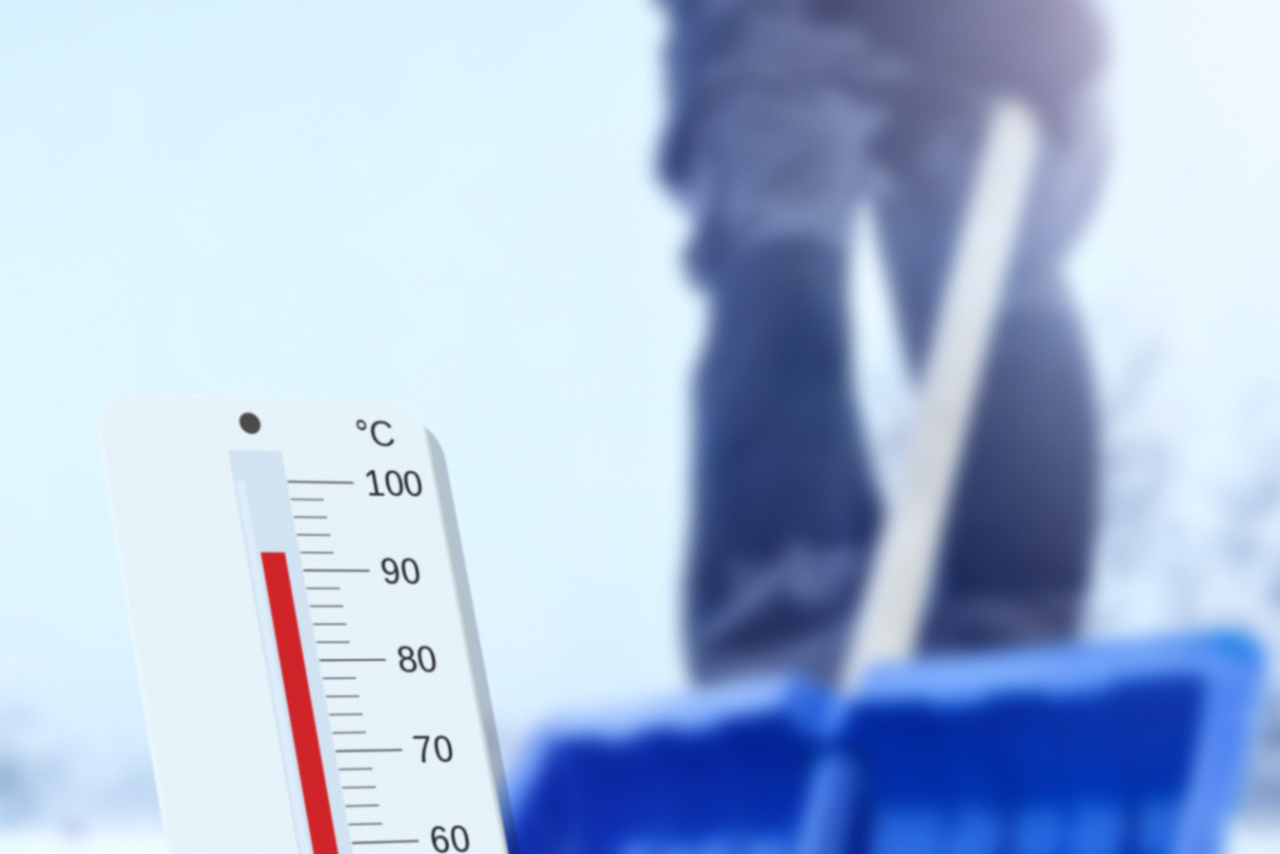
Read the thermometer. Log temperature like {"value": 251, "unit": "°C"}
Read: {"value": 92, "unit": "°C"}
